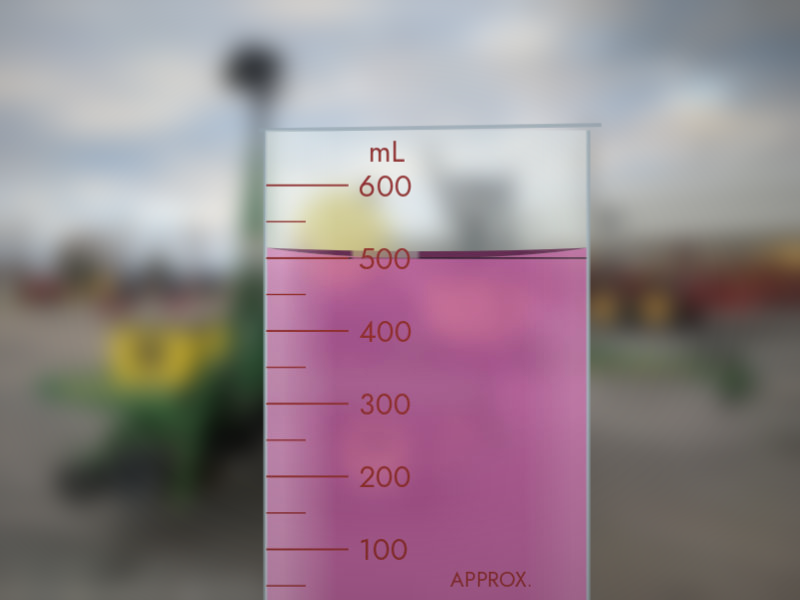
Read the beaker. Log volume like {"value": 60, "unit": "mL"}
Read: {"value": 500, "unit": "mL"}
